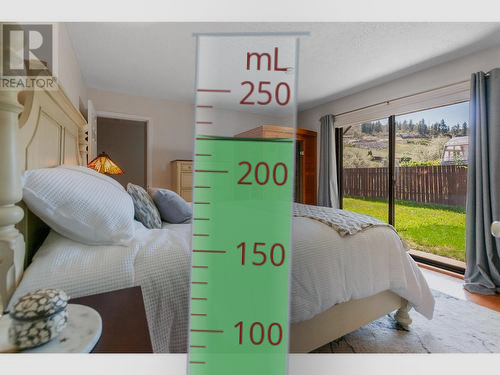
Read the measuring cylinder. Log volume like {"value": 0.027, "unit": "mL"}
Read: {"value": 220, "unit": "mL"}
